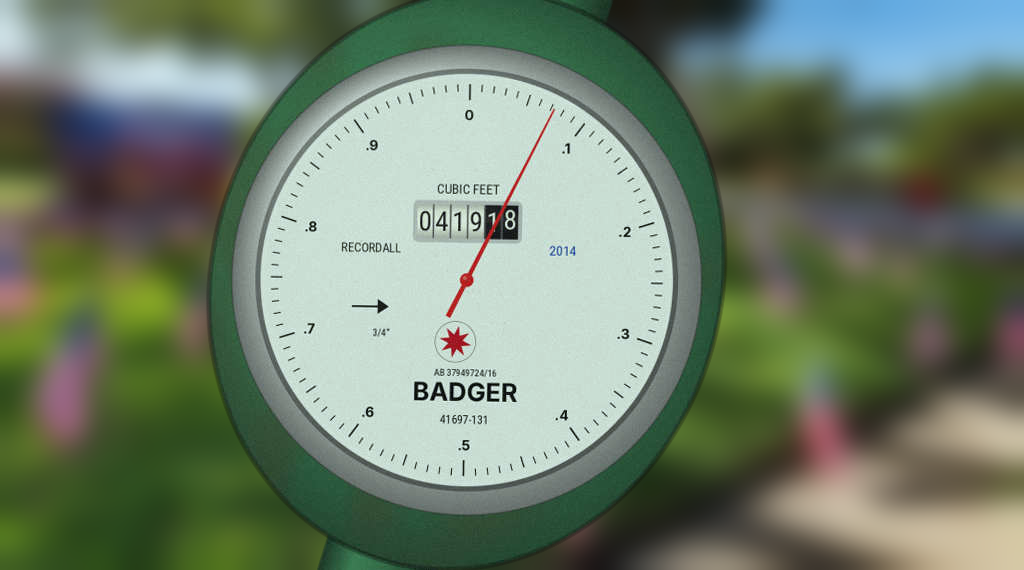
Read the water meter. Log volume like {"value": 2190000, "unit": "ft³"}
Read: {"value": 41918.07, "unit": "ft³"}
